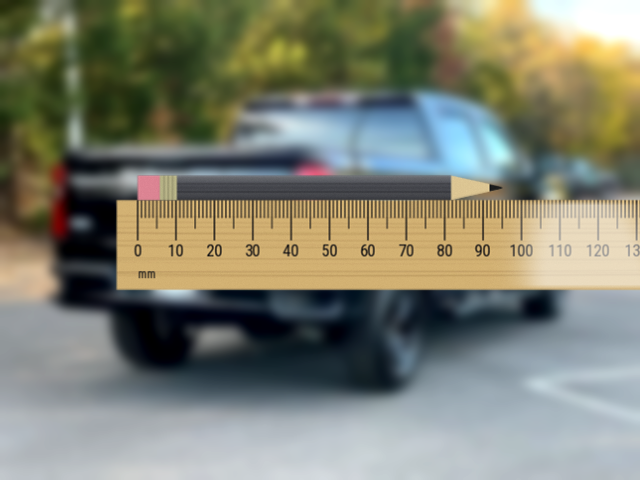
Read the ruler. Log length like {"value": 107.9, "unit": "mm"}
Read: {"value": 95, "unit": "mm"}
